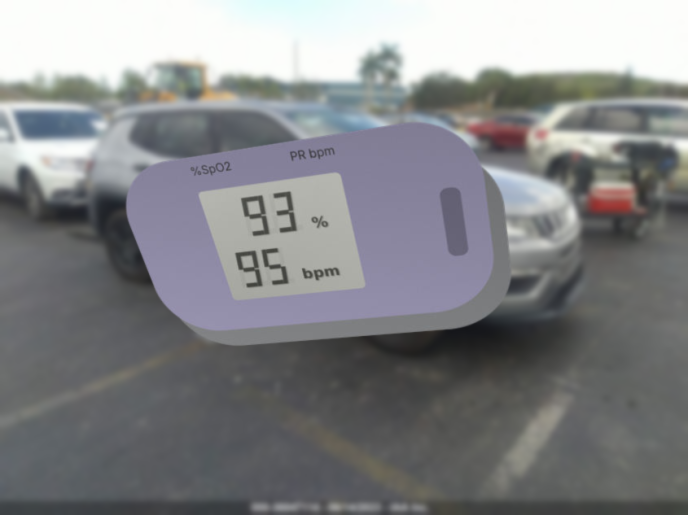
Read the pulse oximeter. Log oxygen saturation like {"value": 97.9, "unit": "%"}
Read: {"value": 93, "unit": "%"}
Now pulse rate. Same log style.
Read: {"value": 95, "unit": "bpm"}
